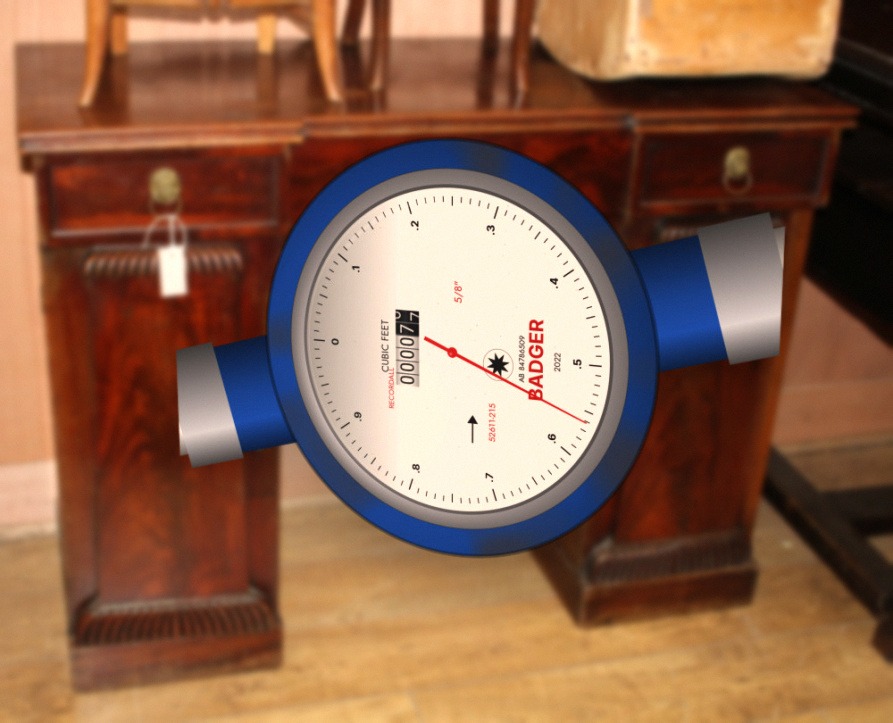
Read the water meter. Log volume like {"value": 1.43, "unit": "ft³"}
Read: {"value": 76.56, "unit": "ft³"}
